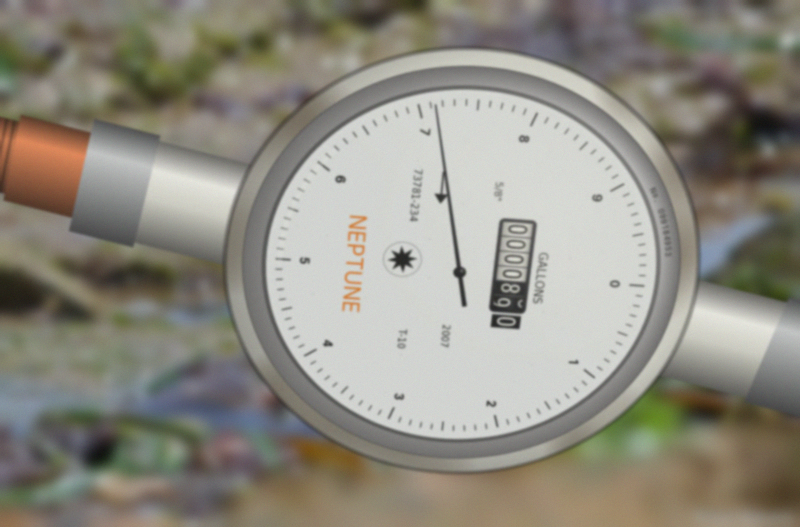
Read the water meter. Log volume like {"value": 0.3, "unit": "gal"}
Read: {"value": 887.1, "unit": "gal"}
